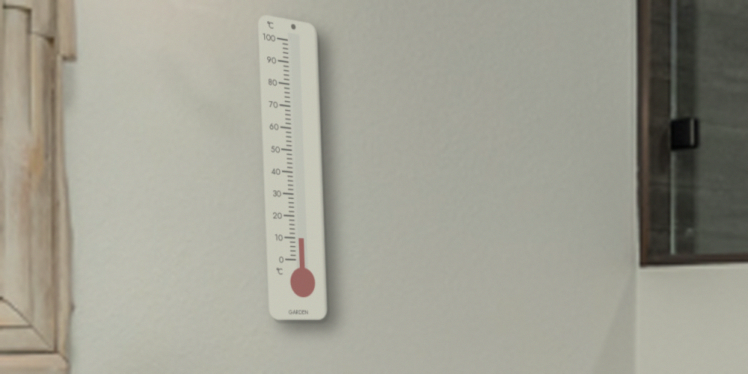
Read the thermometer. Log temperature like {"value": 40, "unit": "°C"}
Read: {"value": 10, "unit": "°C"}
